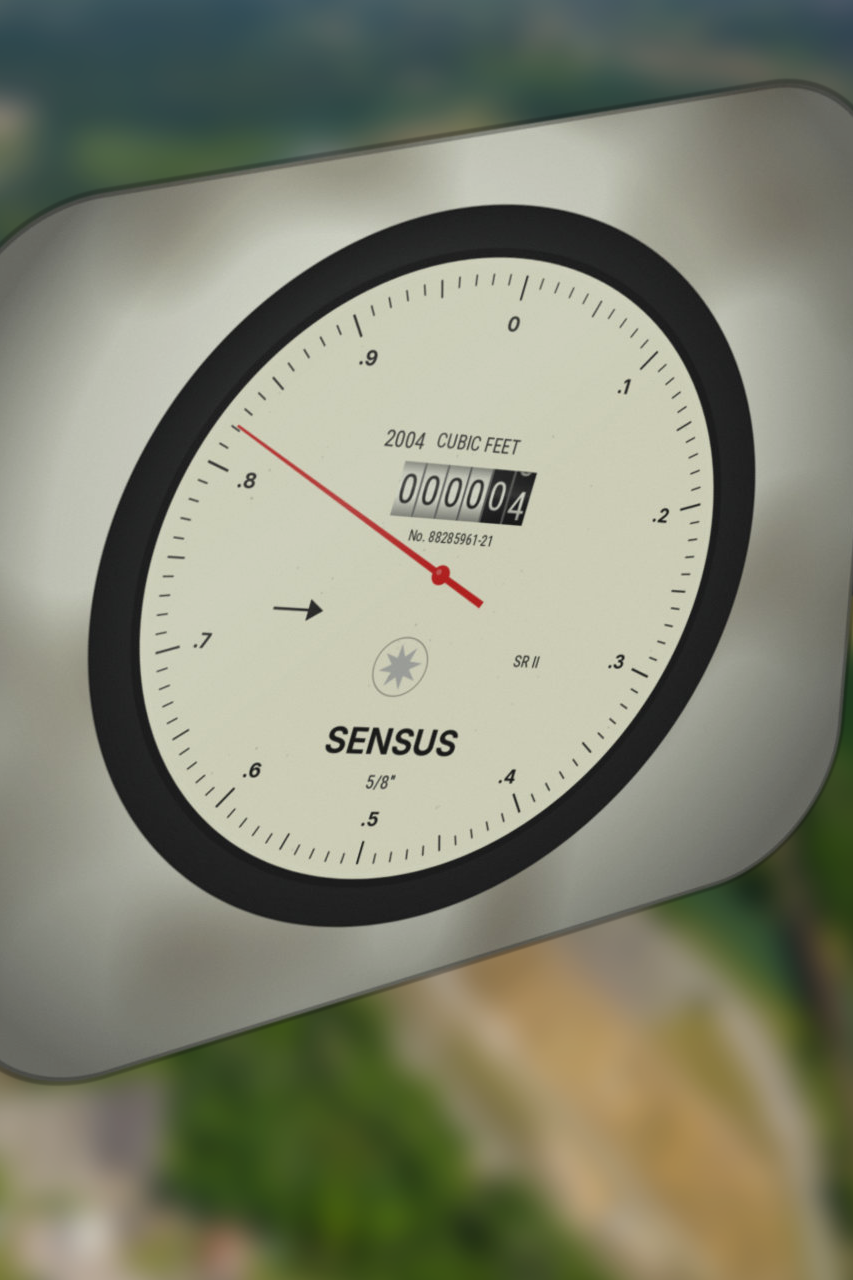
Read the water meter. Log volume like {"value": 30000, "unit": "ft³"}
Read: {"value": 3.82, "unit": "ft³"}
